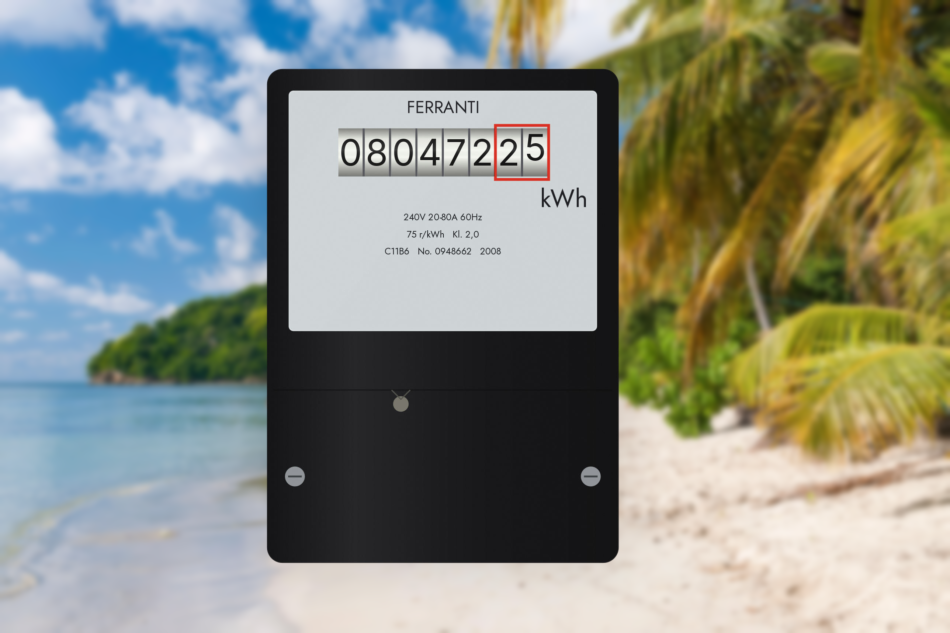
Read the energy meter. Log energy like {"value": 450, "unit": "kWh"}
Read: {"value": 80472.25, "unit": "kWh"}
